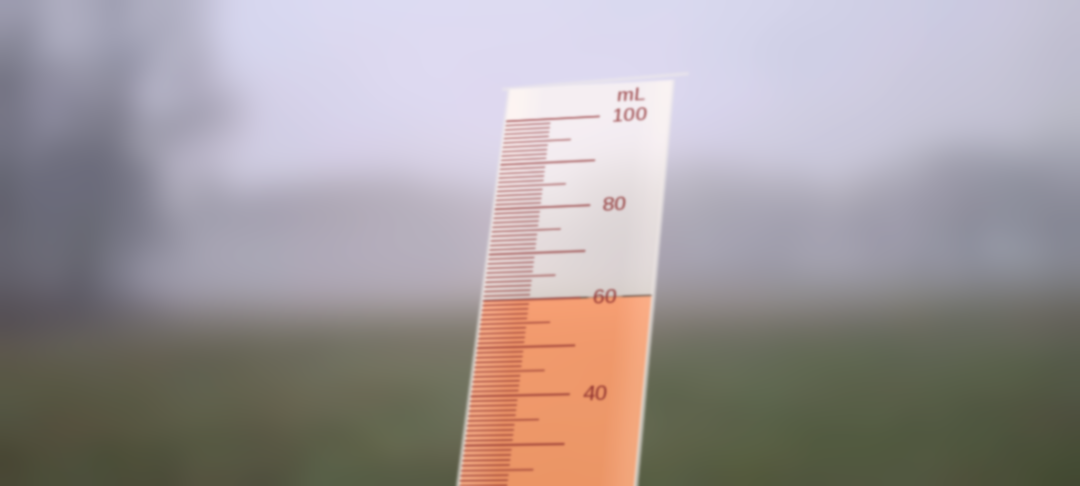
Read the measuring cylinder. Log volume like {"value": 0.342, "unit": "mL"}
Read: {"value": 60, "unit": "mL"}
